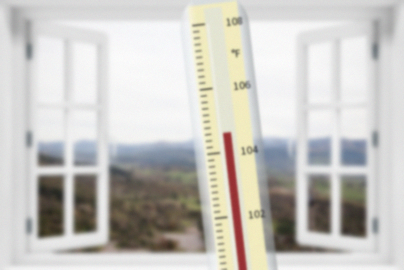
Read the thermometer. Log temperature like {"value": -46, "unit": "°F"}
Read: {"value": 104.6, "unit": "°F"}
